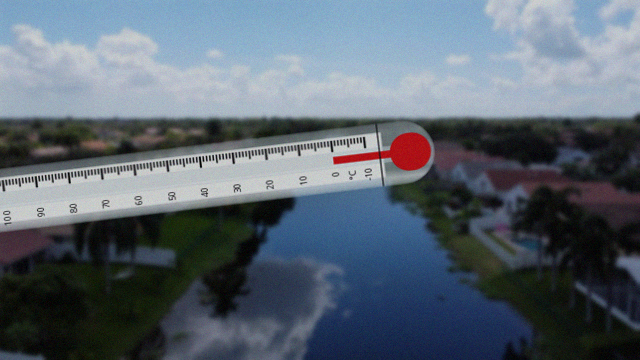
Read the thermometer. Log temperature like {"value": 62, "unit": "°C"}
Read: {"value": 0, "unit": "°C"}
